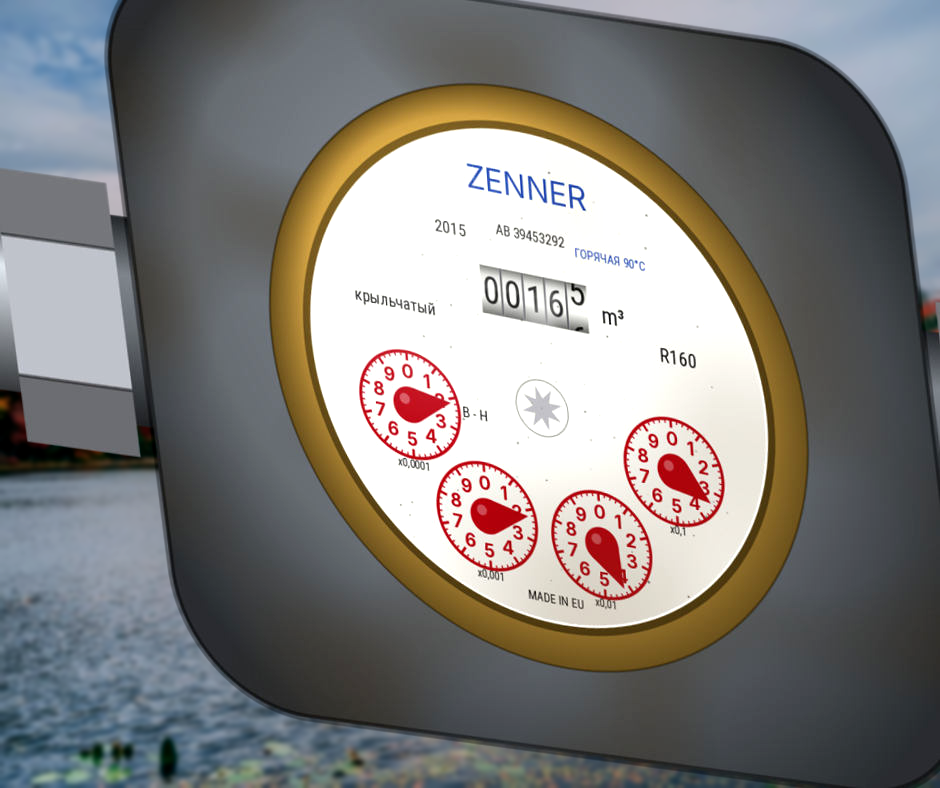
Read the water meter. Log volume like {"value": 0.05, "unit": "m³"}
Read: {"value": 165.3422, "unit": "m³"}
